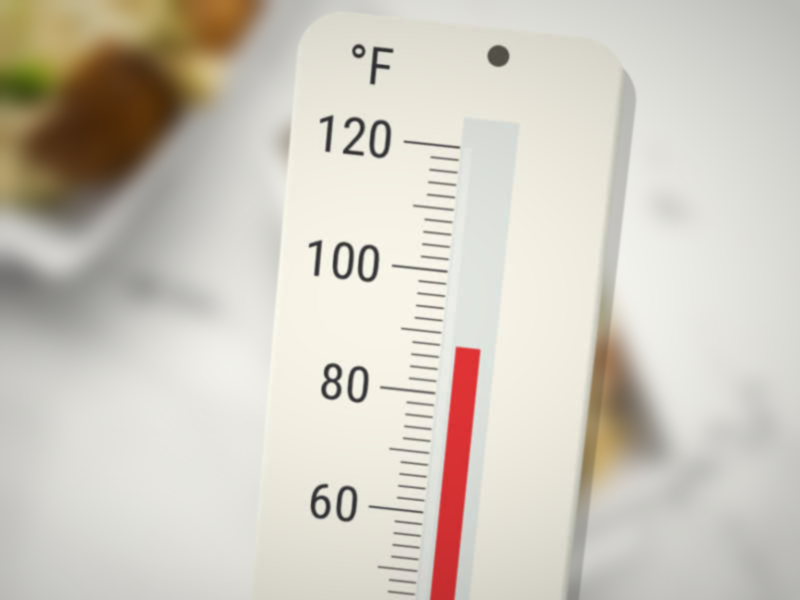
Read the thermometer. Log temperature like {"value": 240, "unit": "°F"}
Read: {"value": 88, "unit": "°F"}
